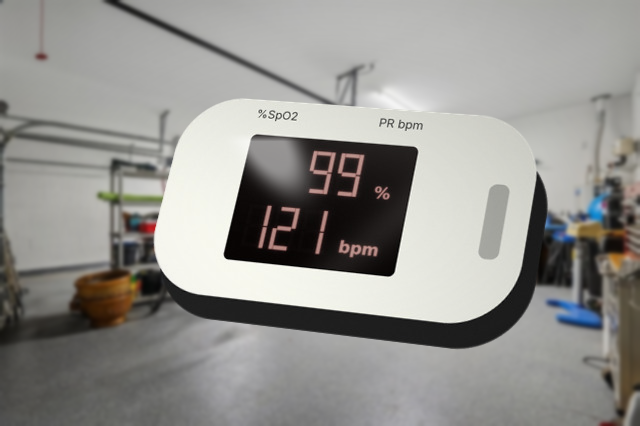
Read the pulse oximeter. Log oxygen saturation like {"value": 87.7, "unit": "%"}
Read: {"value": 99, "unit": "%"}
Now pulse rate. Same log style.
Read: {"value": 121, "unit": "bpm"}
